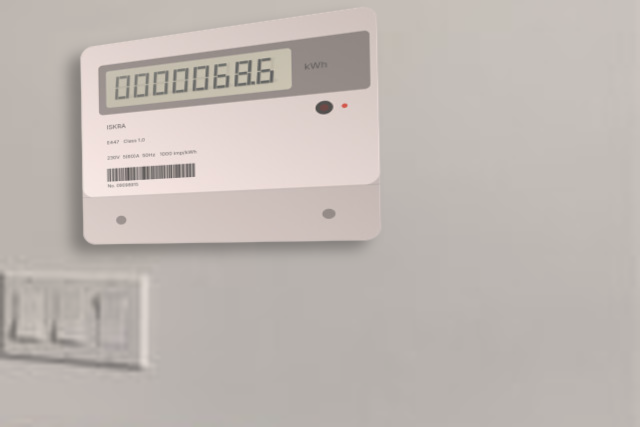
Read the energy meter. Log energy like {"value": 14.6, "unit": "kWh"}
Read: {"value": 68.6, "unit": "kWh"}
